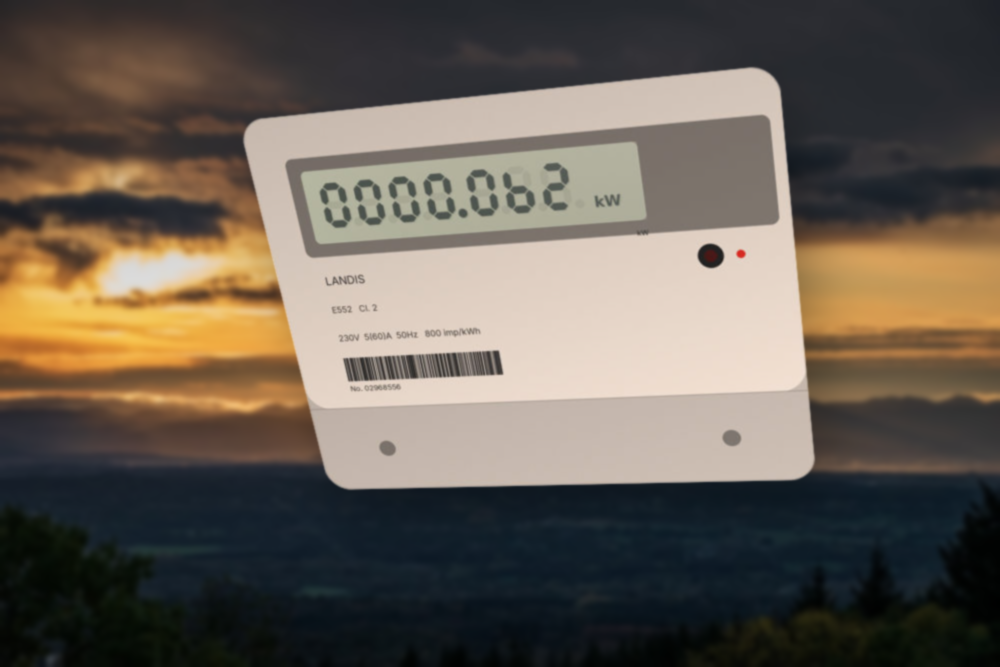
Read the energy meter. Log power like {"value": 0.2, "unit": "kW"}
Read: {"value": 0.062, "unit": "kW"}
